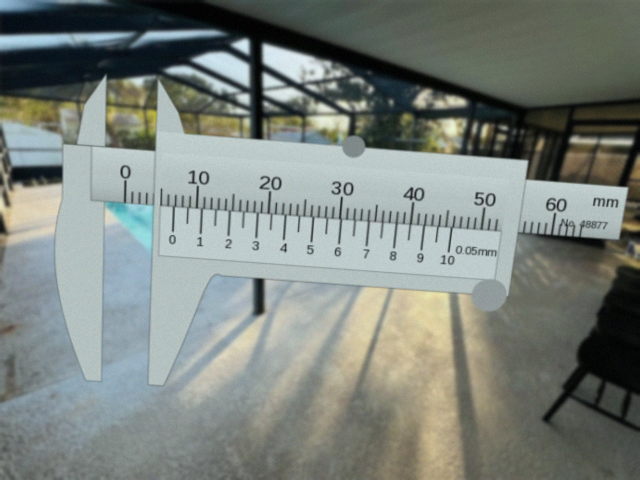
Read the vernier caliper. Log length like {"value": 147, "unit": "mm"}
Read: {"value": 6.8, "unit": "mm"}
